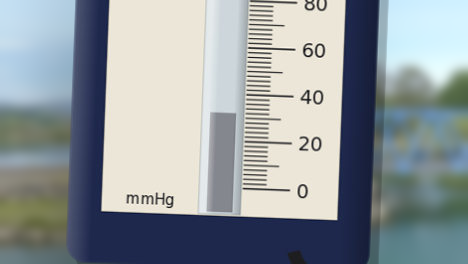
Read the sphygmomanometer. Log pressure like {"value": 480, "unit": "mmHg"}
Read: {"value": 32, "unit": "mmHg"}
